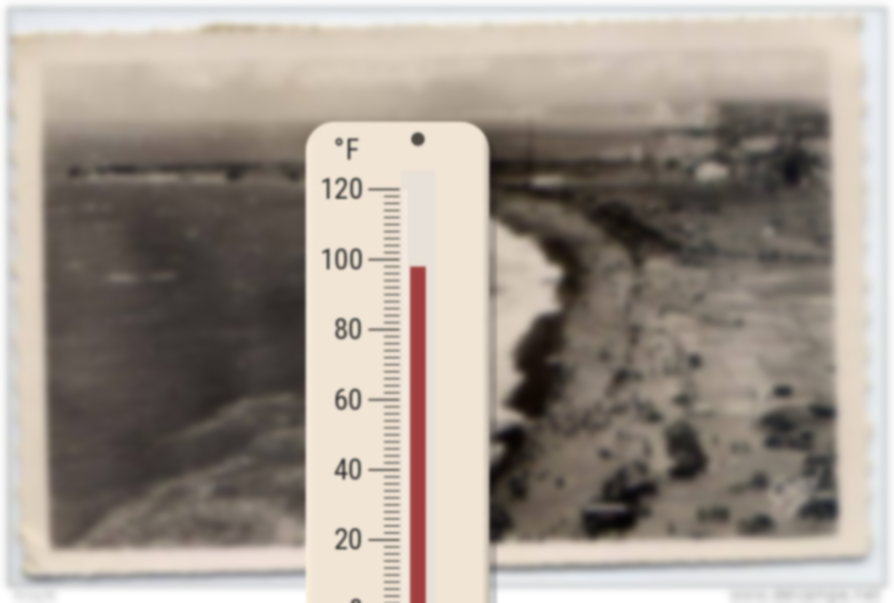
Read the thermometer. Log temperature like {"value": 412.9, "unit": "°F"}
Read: {"value": 98, "unit": "°F"}
